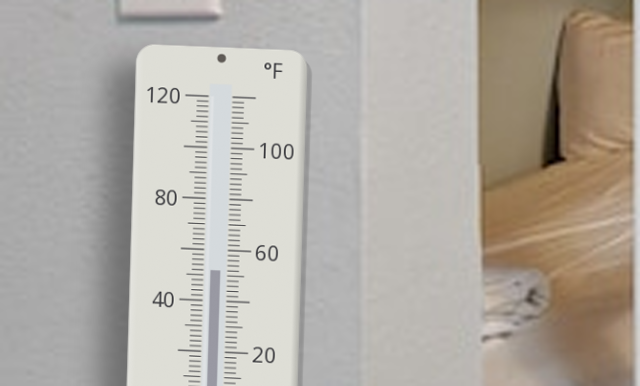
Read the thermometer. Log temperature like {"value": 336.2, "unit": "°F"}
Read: {"value": 52, "unit": "°F"}
